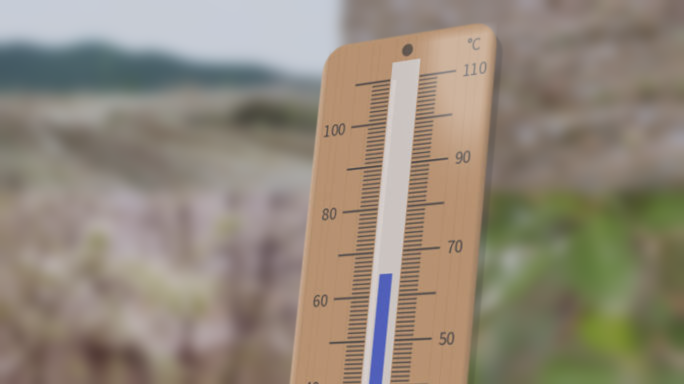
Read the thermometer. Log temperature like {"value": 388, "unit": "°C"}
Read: {"value": 65, "unit": "°C"}
